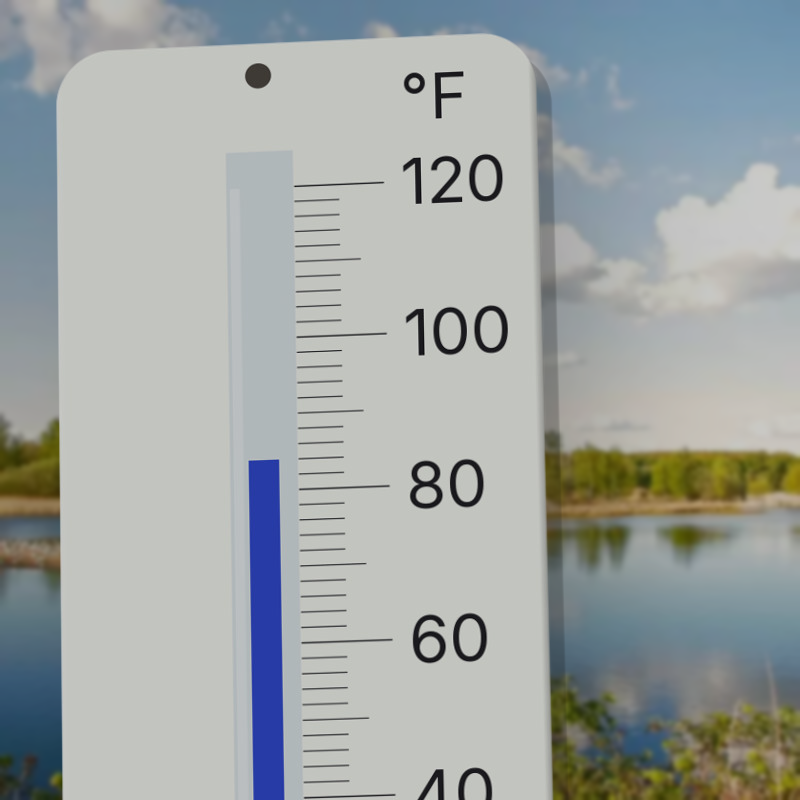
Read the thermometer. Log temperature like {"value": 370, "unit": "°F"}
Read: {"value": 84, "unit": "°F"}
